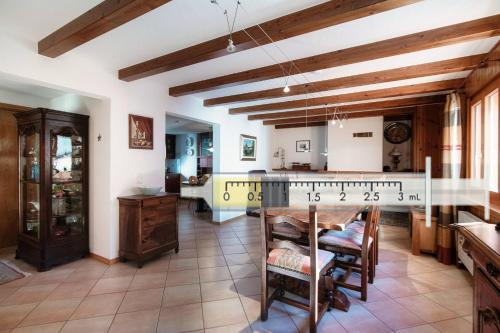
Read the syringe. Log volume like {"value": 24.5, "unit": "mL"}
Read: {"value": 0.6, "unit": "mL"}
